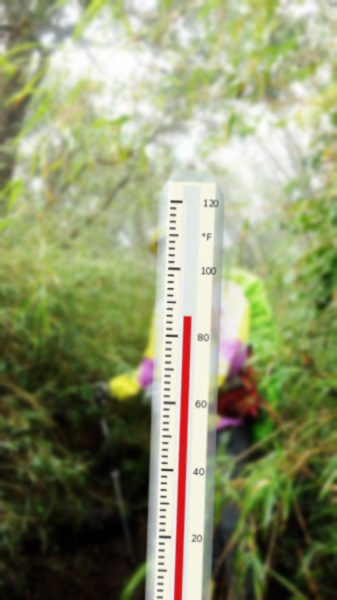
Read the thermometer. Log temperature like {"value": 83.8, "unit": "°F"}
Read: {"value": 86, "unit": "°F"}
